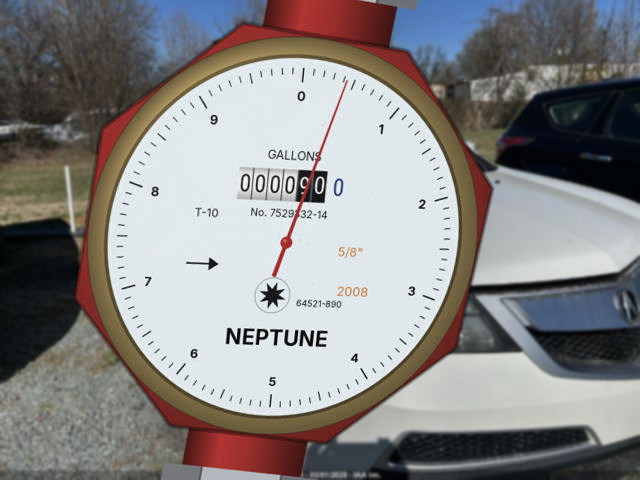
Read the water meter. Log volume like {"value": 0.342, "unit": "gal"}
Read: {"value": 900.4, "unit": "gal"}
